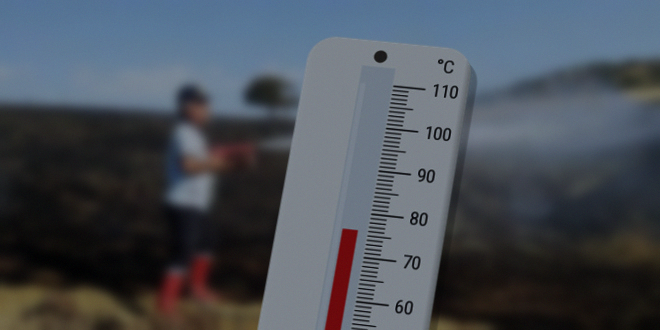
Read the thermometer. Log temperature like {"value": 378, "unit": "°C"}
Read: {"value": 76, "unit": "°C"}
